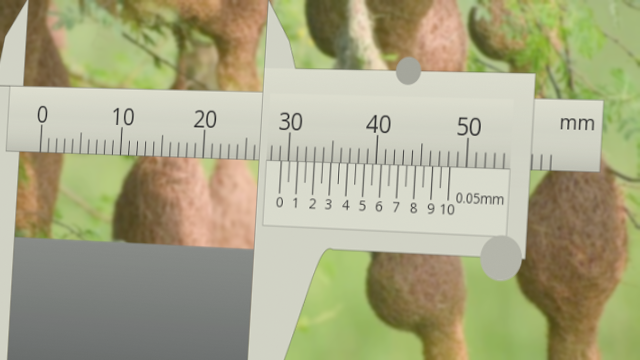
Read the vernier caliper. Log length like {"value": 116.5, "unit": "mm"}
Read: {"value": 29.2, "unit": "mm"}
